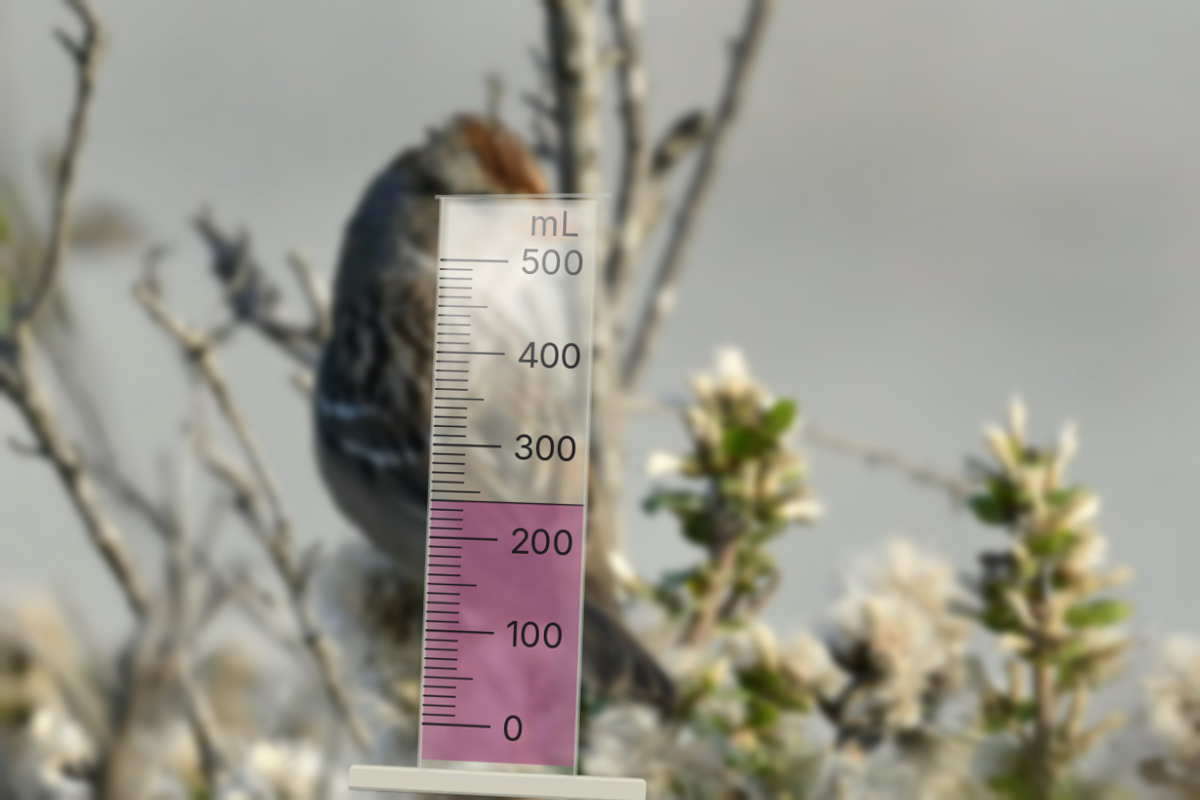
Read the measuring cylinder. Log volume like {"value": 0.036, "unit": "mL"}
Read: {"value": 240, "unit": "mL"}
